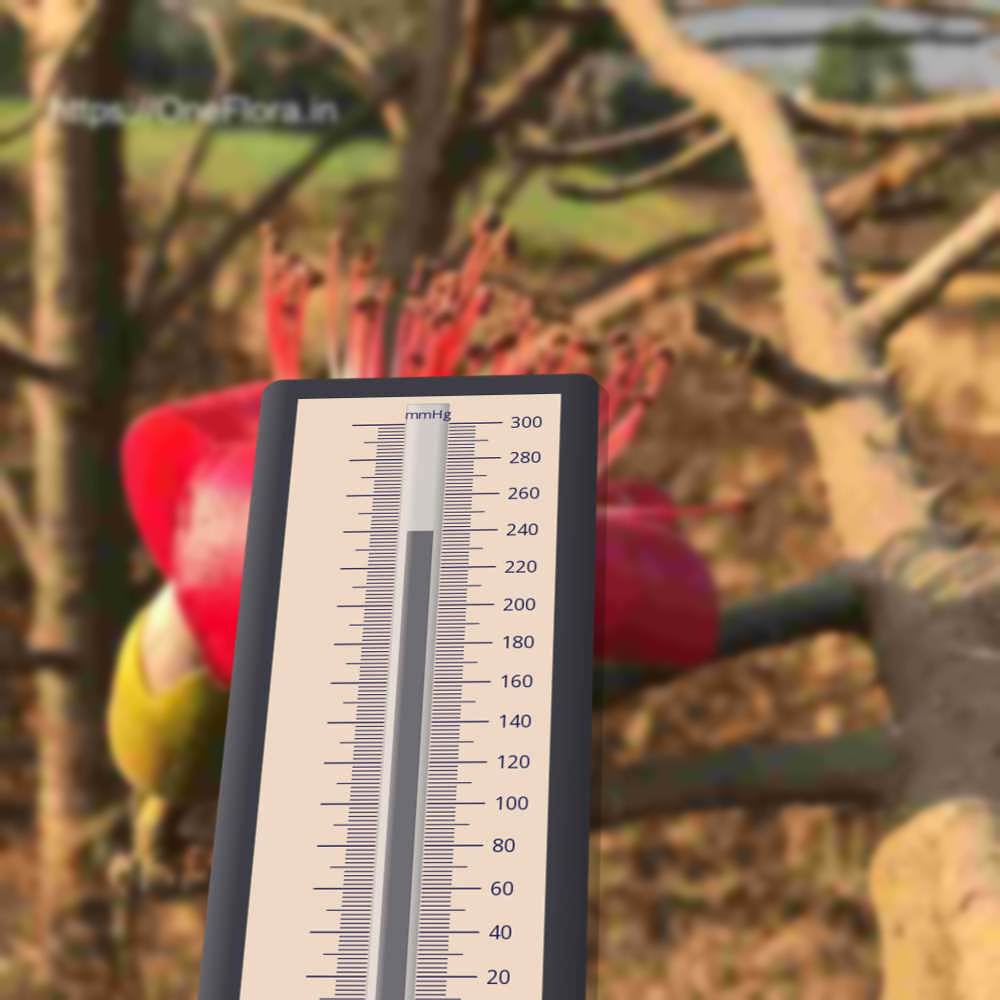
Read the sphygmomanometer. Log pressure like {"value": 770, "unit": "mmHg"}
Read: {"value": 240, "unit": "mmHg"}
